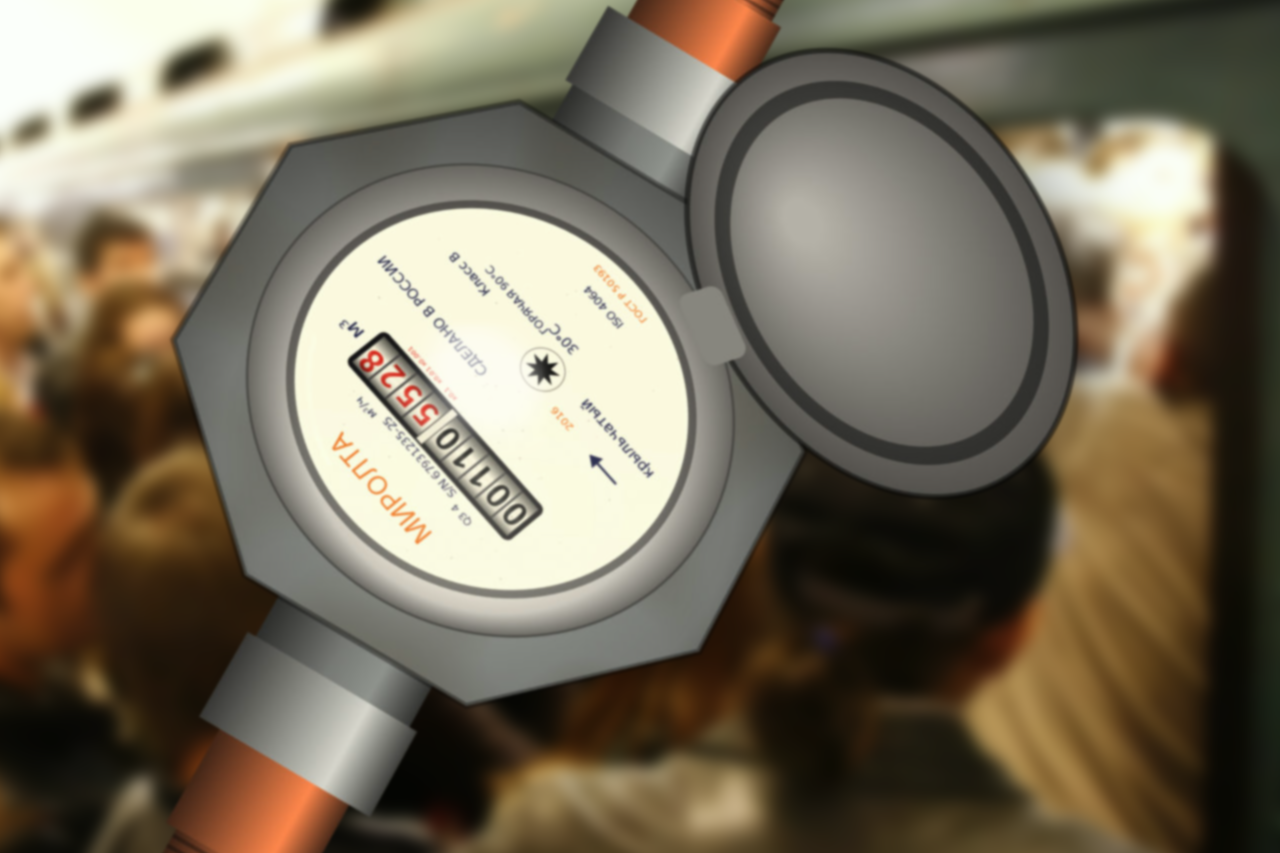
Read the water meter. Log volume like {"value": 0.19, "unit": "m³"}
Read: {"value": 110.5528, "unit": "m³"}
